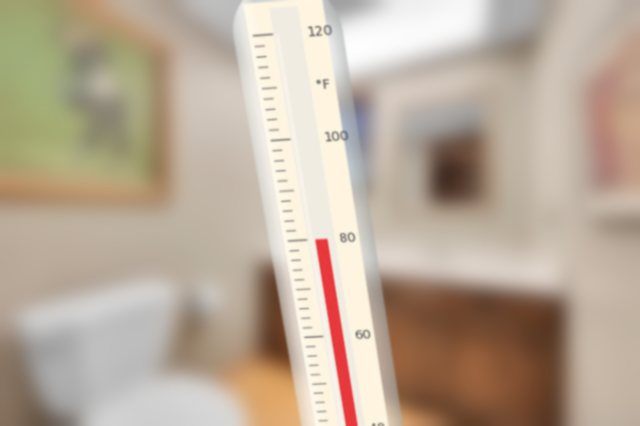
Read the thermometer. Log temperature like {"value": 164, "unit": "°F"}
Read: {"value": 80, "unit": "°F"}
